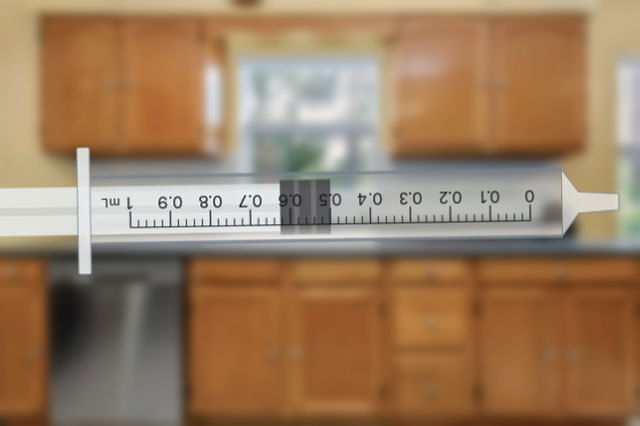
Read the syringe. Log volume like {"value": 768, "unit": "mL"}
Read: {"value": 0.5, "unit": "mL"}
